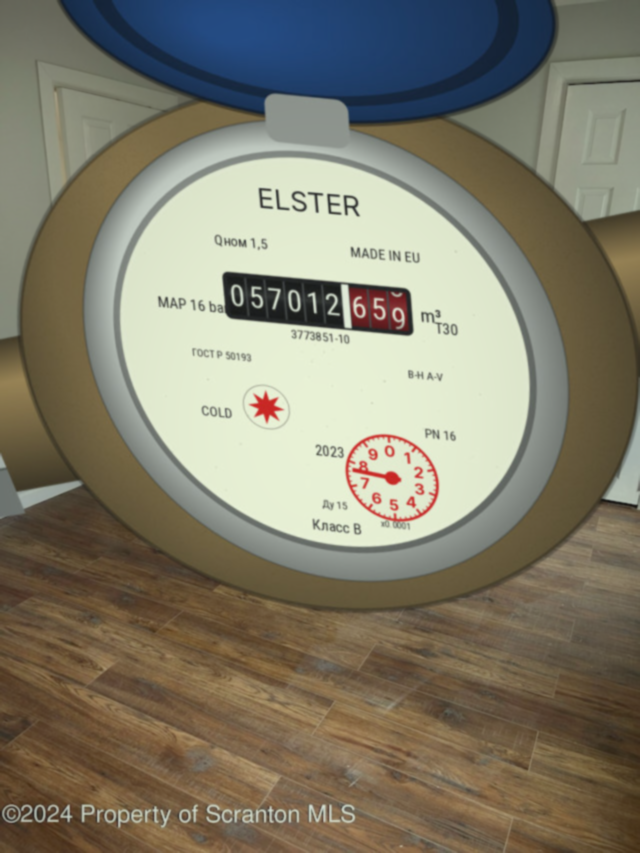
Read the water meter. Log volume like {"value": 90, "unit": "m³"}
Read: {"value": 57012.6587, "unit": "m³"}
